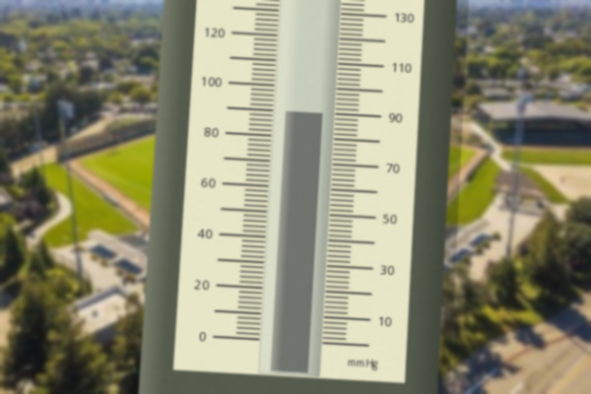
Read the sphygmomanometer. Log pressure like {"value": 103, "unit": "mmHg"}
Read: {"value": 90, "unit": "mmHg"}
